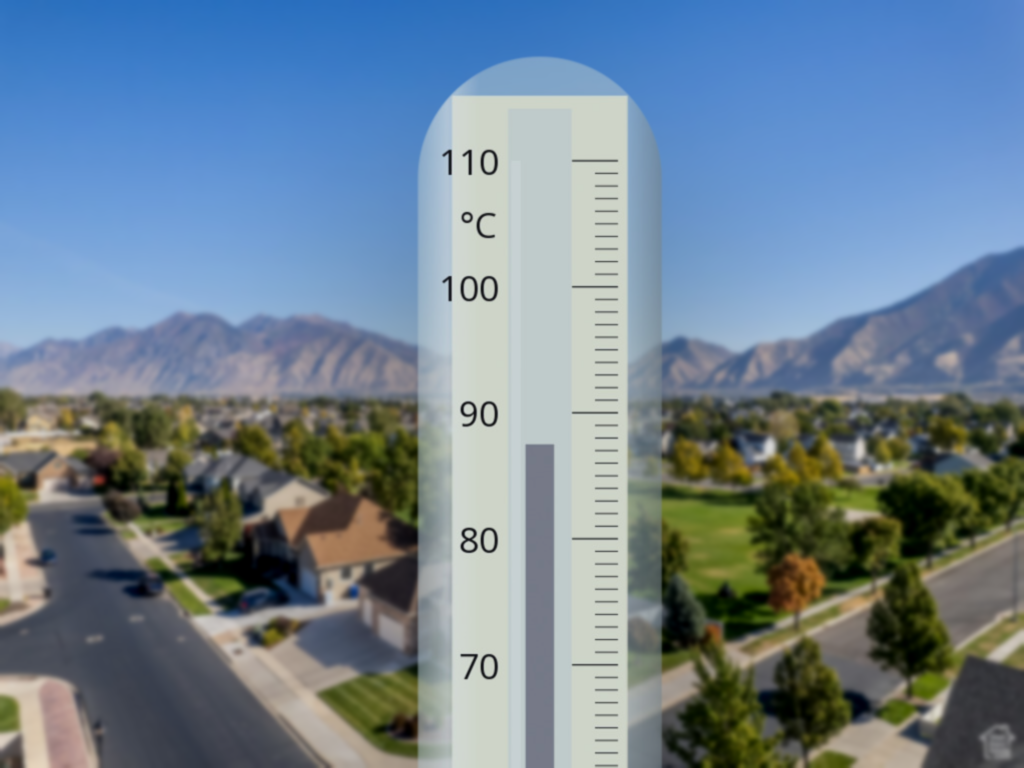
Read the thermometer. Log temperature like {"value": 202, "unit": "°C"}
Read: {"value": 87.5, "unit": "°C"}
